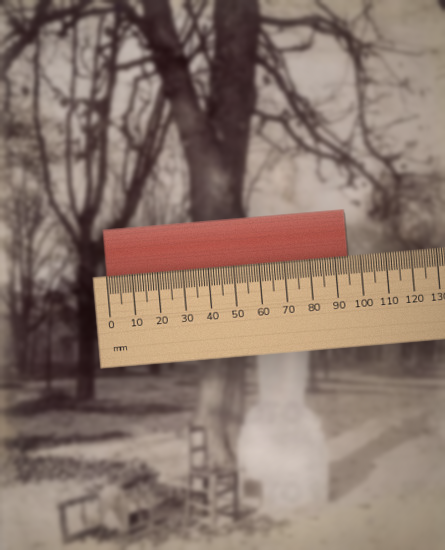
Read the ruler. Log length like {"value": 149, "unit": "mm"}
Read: {"value": 95, "unit": "mm"}
